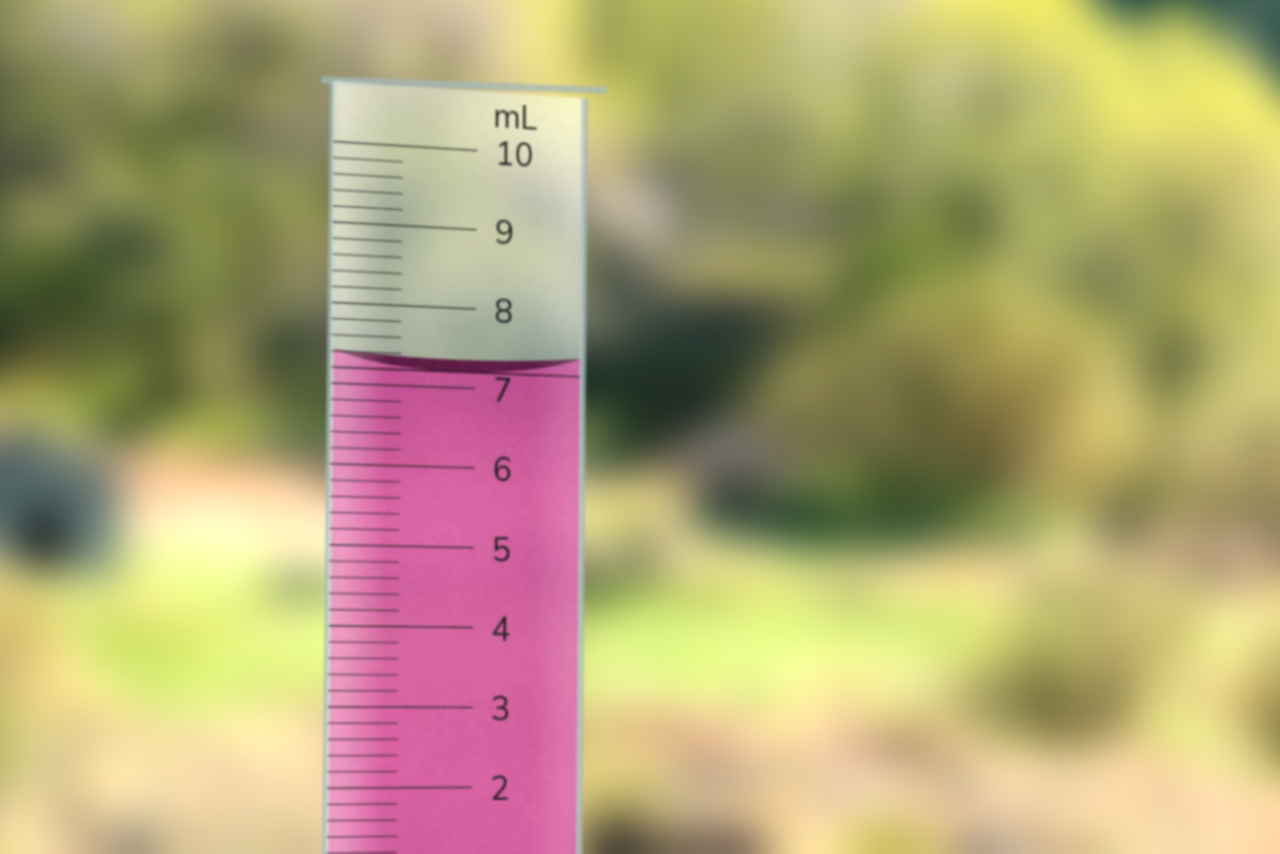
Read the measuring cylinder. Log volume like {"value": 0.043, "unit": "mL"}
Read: {"value": 7.2, "unit": "mL"}
